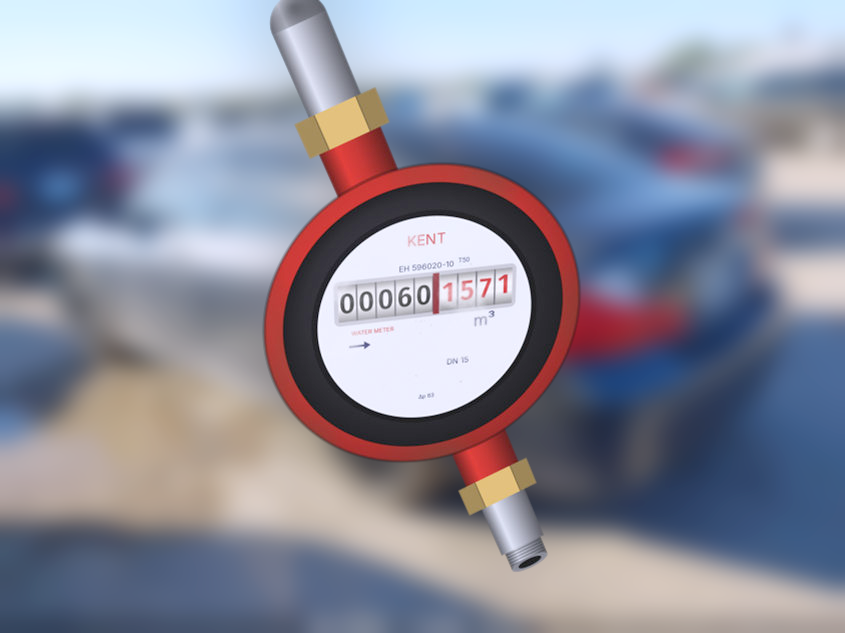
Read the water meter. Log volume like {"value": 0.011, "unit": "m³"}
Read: {"value": 60.1571, "unit": "m³"}
